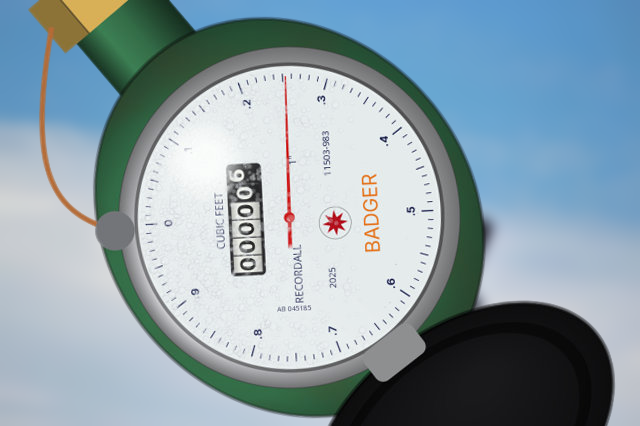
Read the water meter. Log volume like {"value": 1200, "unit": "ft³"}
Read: {"value": 6.25, "unit": "ft³"}
